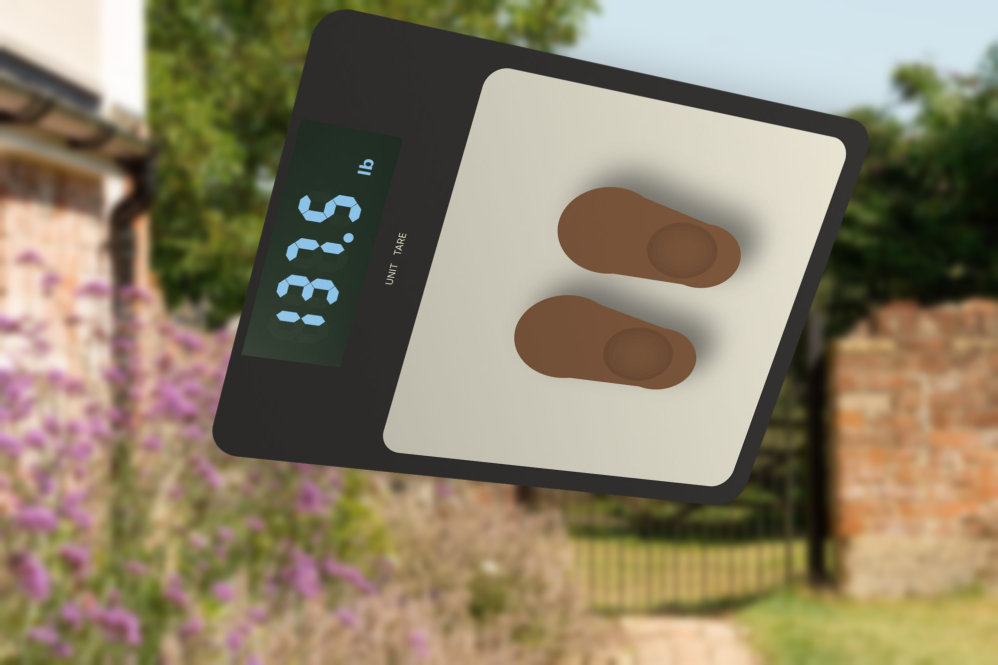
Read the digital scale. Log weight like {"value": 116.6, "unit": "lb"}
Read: {"value": 137.5, "unit": "lb"}
